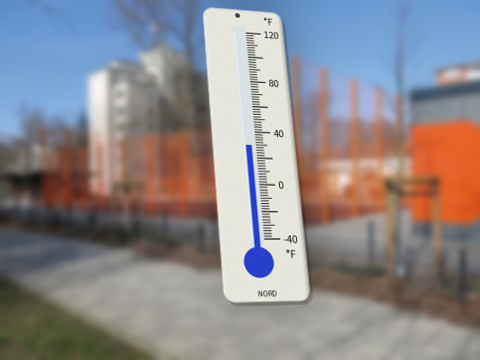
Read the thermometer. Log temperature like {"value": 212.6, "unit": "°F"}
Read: {"value": 30, "unit": "°F"}
